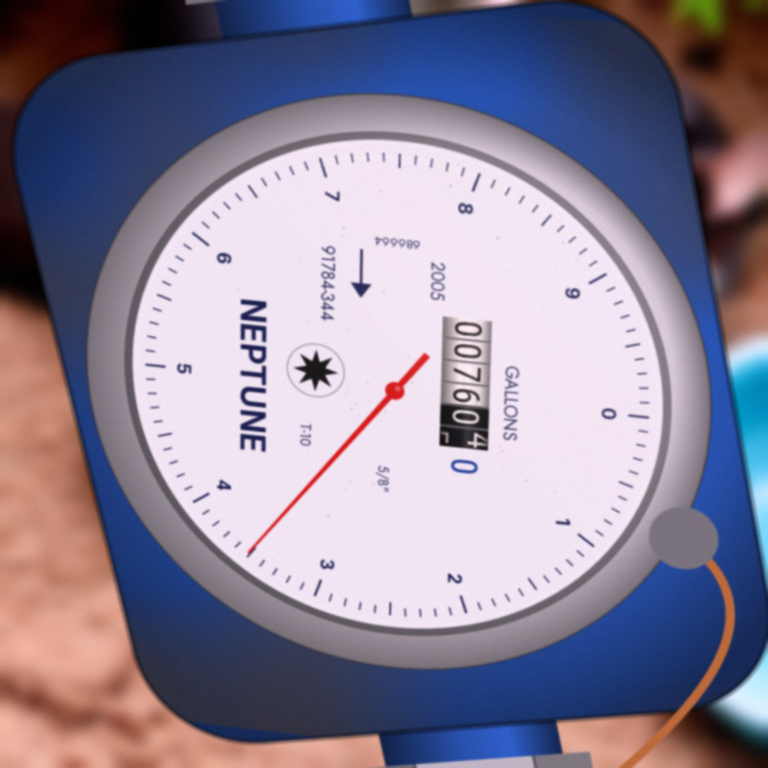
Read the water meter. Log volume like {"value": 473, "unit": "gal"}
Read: {"value": 76043.5, "unit": "gal"}
